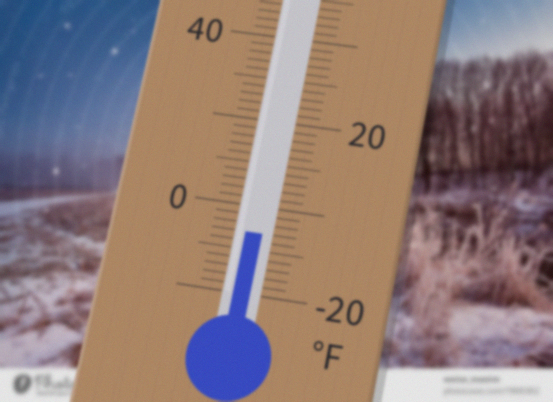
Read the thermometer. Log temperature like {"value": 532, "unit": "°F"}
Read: {"value": -6, "unit": "°F"}
